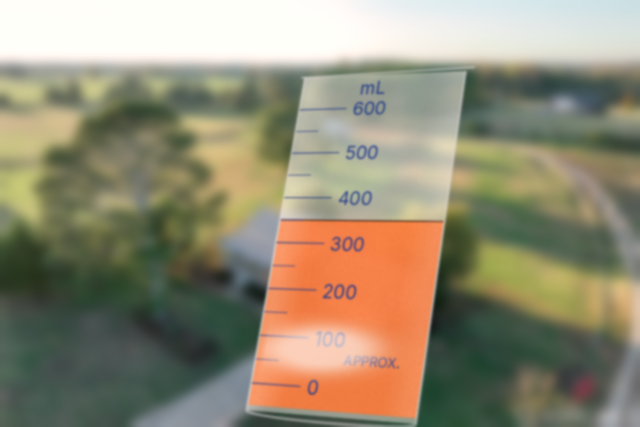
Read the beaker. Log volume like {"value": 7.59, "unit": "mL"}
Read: {"value": 350, "unit": "mL"}
